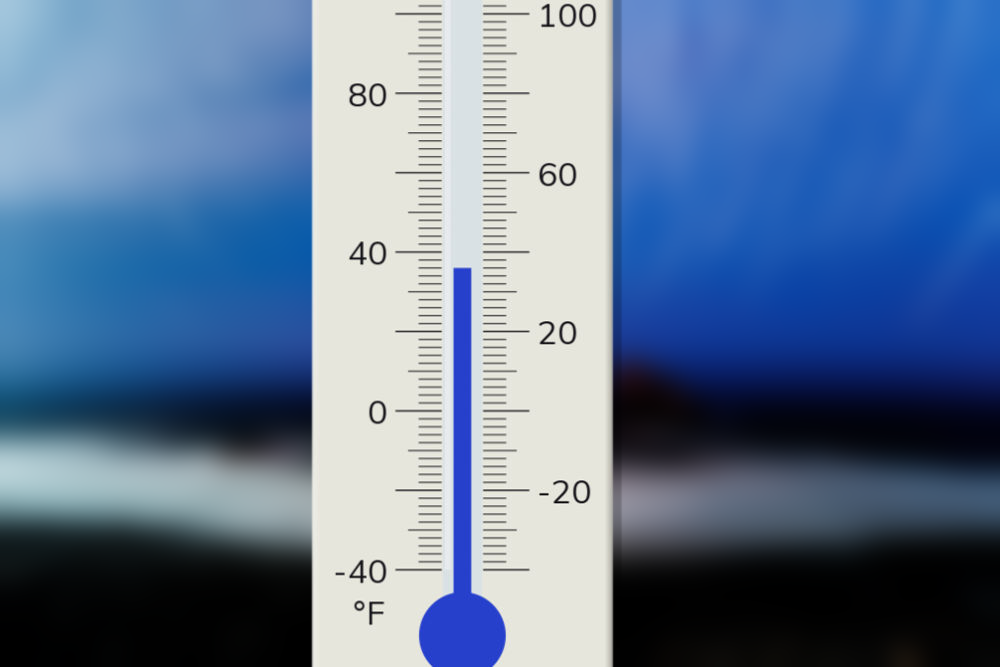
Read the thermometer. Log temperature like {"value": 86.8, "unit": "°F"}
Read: {"value": 36, "unit": "°F"}
